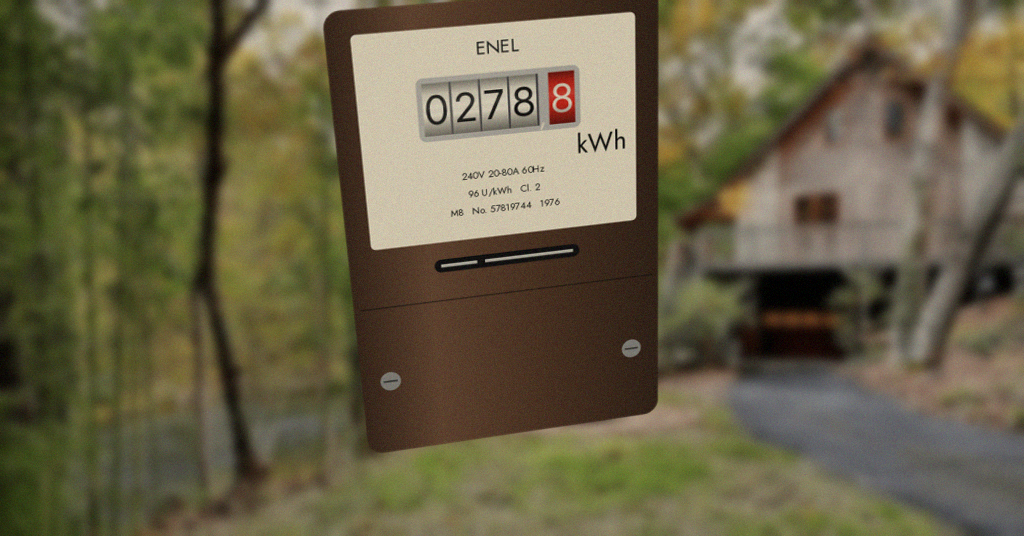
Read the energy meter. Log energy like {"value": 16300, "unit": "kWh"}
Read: {"value": 278.8, "unit": "kWh"}
